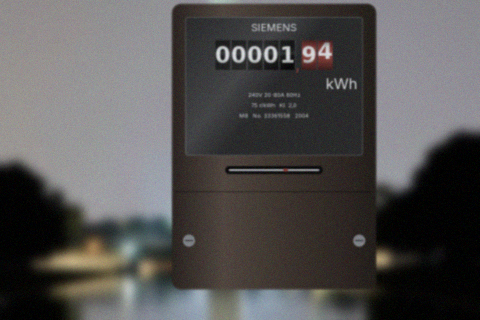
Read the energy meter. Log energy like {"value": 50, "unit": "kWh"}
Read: {"value": 1.94, "unit": "kWh"}
